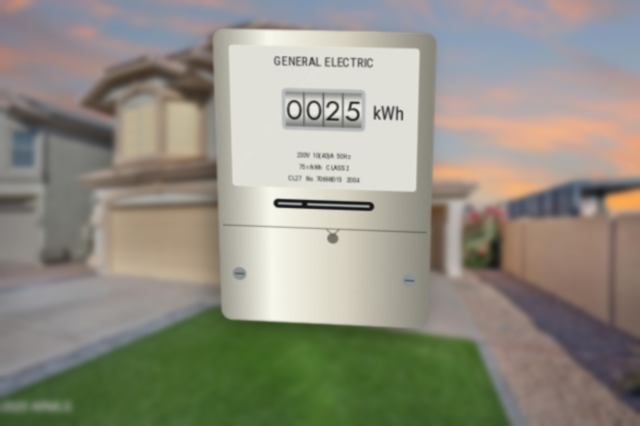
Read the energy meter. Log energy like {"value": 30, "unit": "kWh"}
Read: {"value": 25, "unit": "kWh"}
